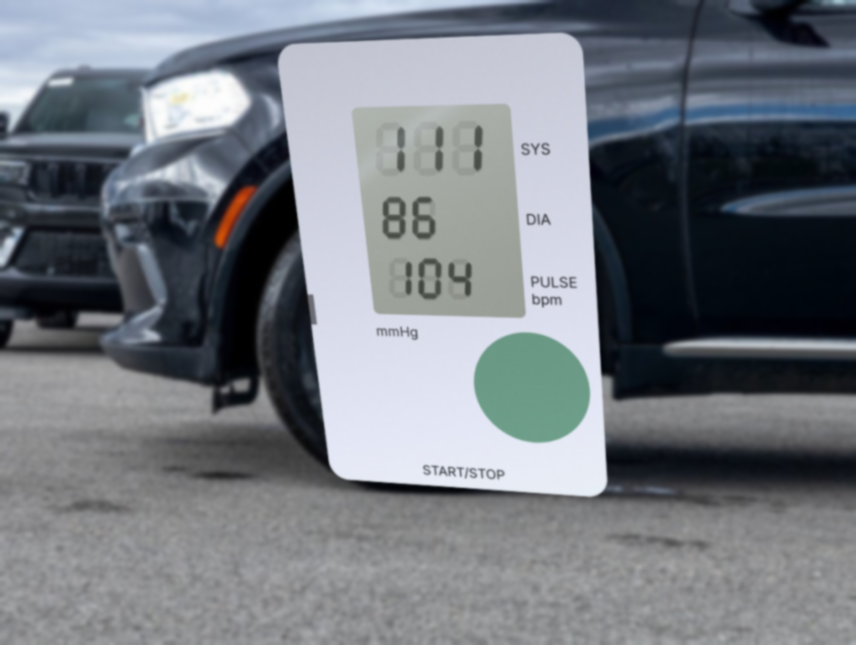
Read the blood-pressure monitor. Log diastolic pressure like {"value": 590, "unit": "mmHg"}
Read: {"value": 86, "unit": "mmHg"}
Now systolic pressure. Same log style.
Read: {"value": 111, "unit": "mmHg"}
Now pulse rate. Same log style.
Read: {"value": 104, "unit": "bpm"}
